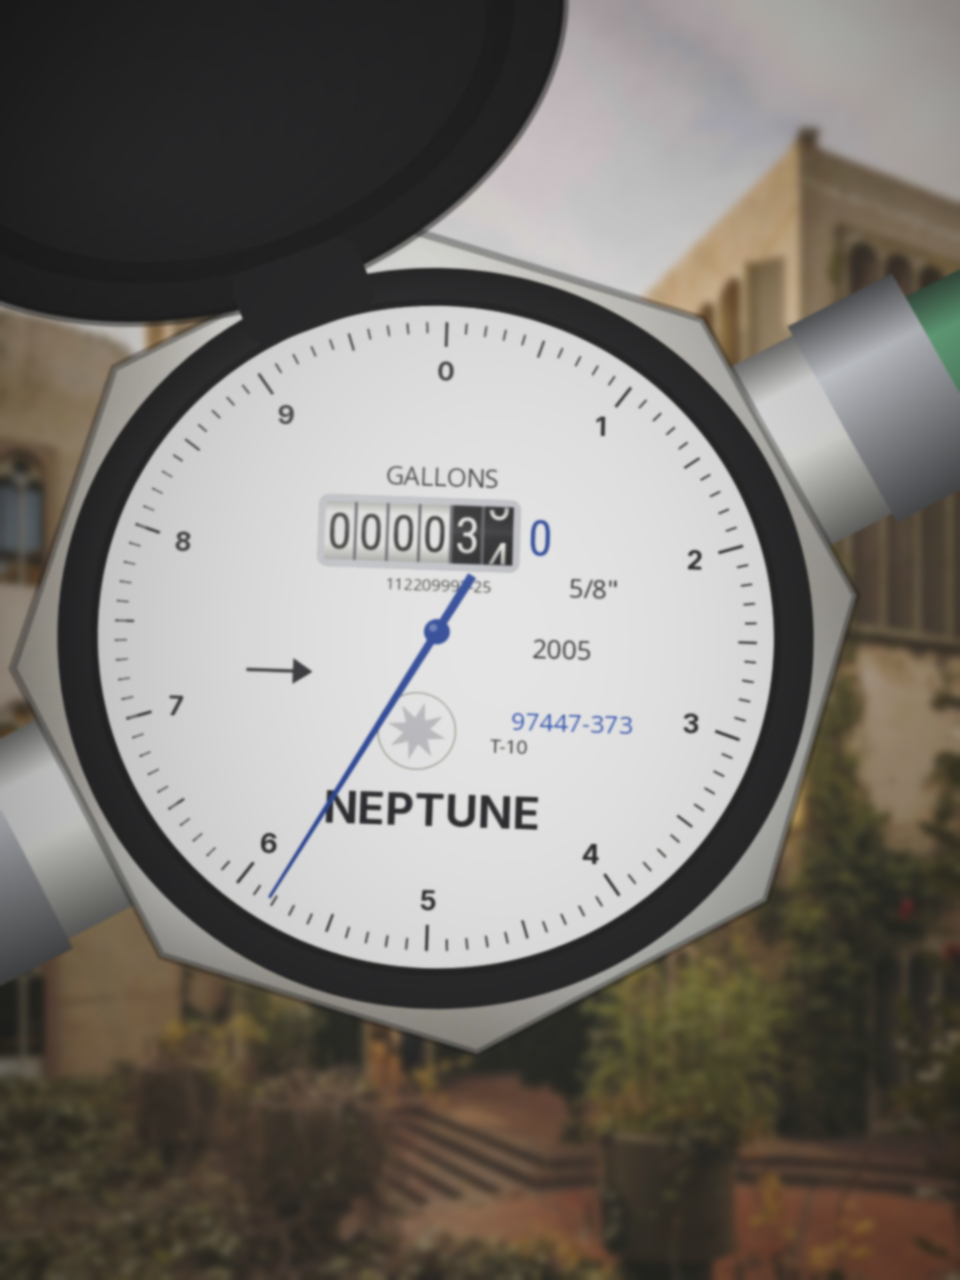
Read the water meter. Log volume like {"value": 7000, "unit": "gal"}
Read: {"value": 335.8, "unit": "gal"}
